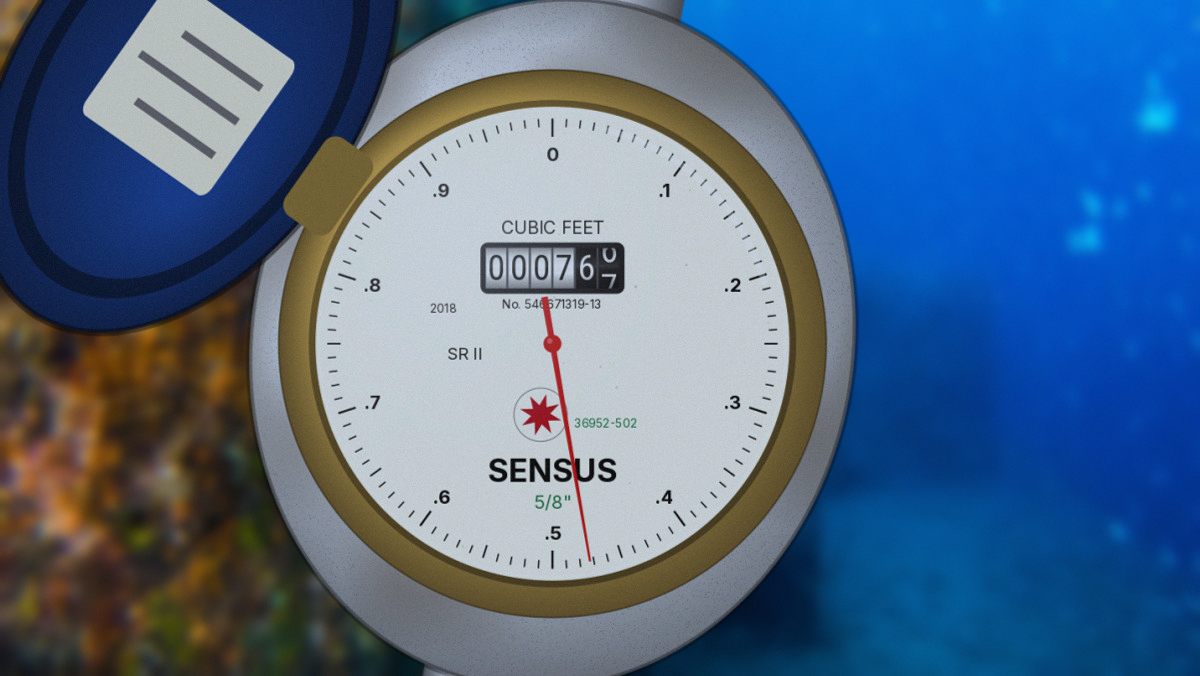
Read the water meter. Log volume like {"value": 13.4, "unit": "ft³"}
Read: {"value": 766.47, "unit": "ft³"}
